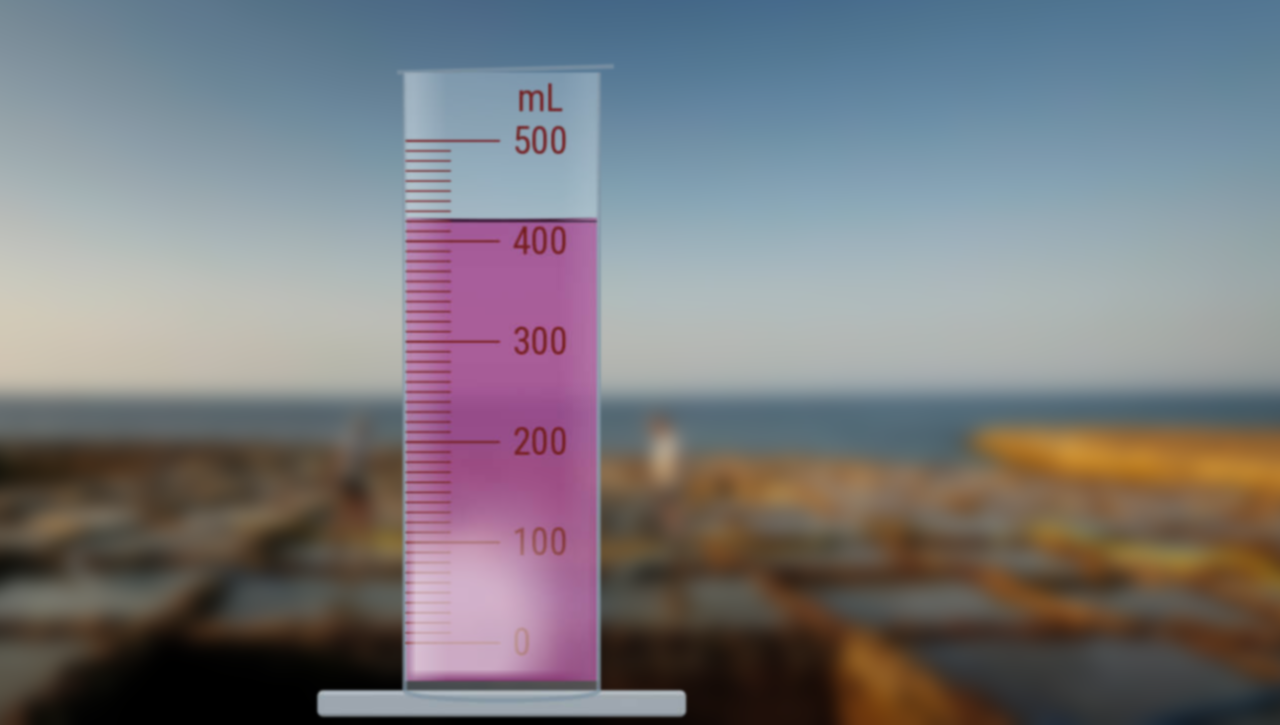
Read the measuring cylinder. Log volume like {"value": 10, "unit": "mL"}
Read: {"value": 420, "unit": "mL"}
